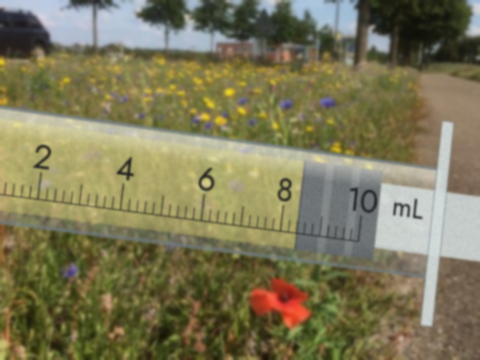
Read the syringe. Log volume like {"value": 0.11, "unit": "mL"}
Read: {"value": 8.4, "unit": "mL"}
